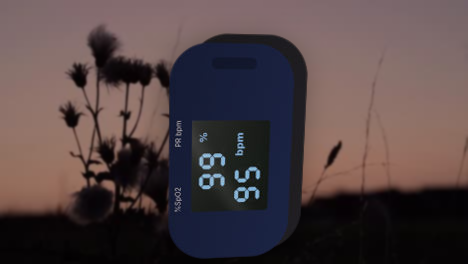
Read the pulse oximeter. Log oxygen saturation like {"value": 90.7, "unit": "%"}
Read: {"value": 99, "unit": "%"}
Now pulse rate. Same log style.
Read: {"value": 95, "unit": "bpm"}
